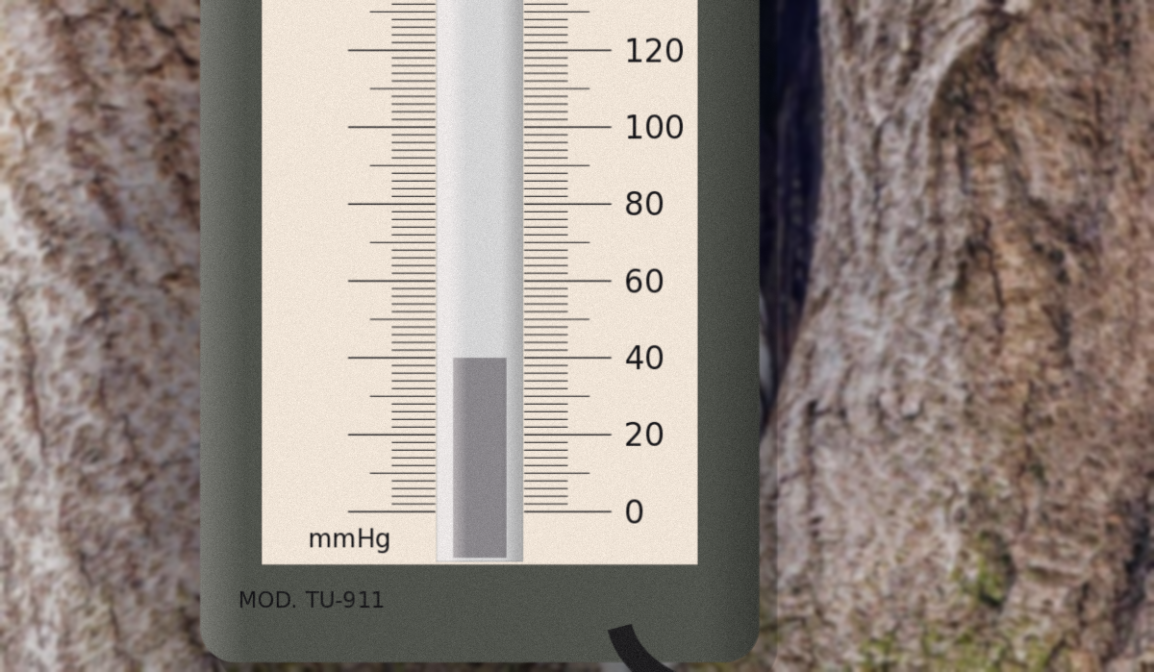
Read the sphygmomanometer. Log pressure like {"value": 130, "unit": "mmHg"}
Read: {"value": 40, "unit": "mmHg"}
